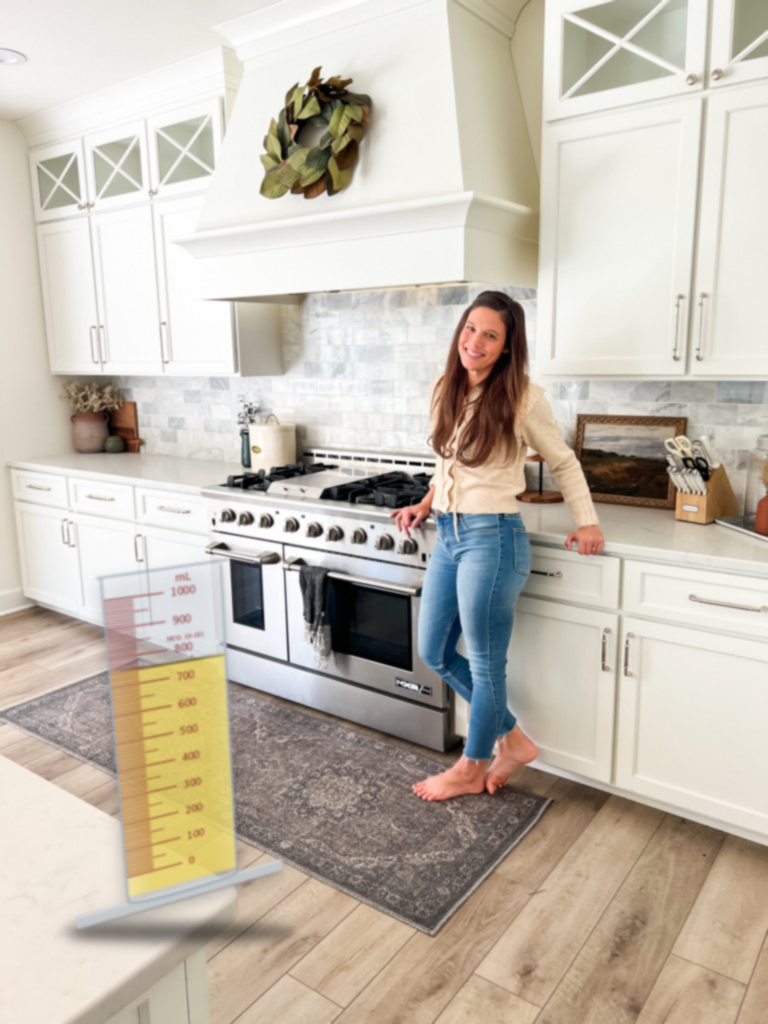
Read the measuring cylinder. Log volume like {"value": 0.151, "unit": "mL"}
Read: {"value": 750, "unit": "mL"}
